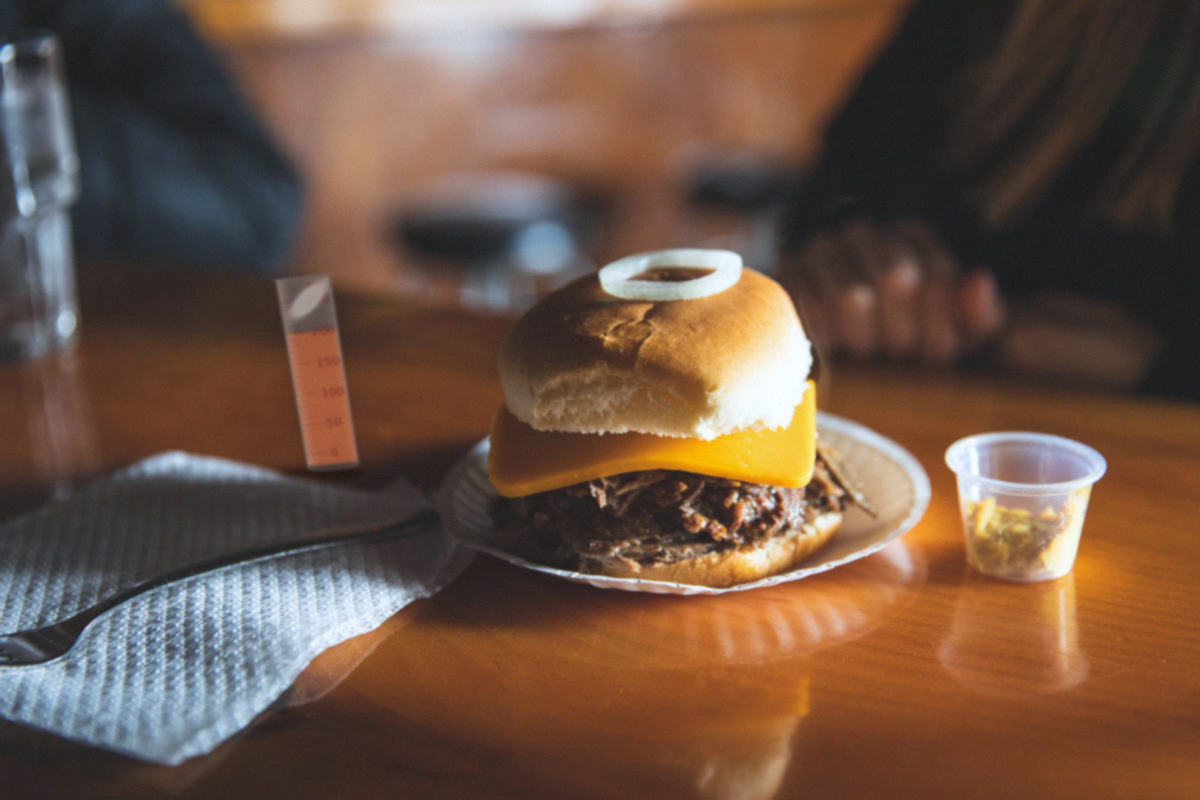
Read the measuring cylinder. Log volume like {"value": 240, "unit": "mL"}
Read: {"value": 200, "unit": "mL"}
